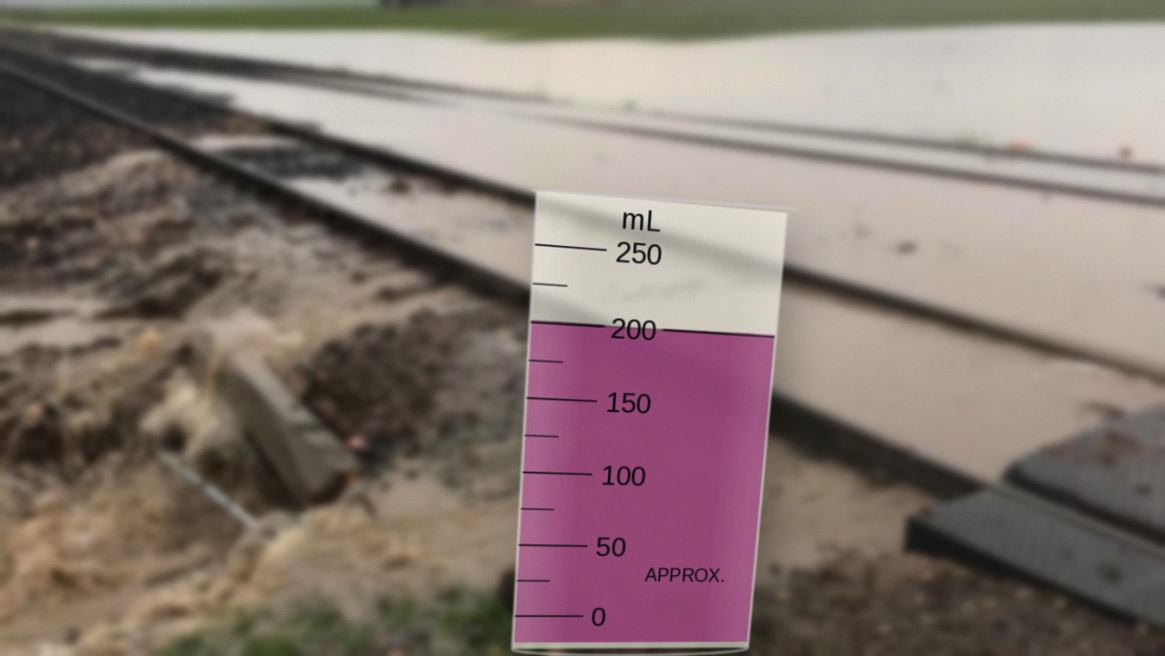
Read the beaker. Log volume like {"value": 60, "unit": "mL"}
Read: {"value": 200, "unit": "mL"}
